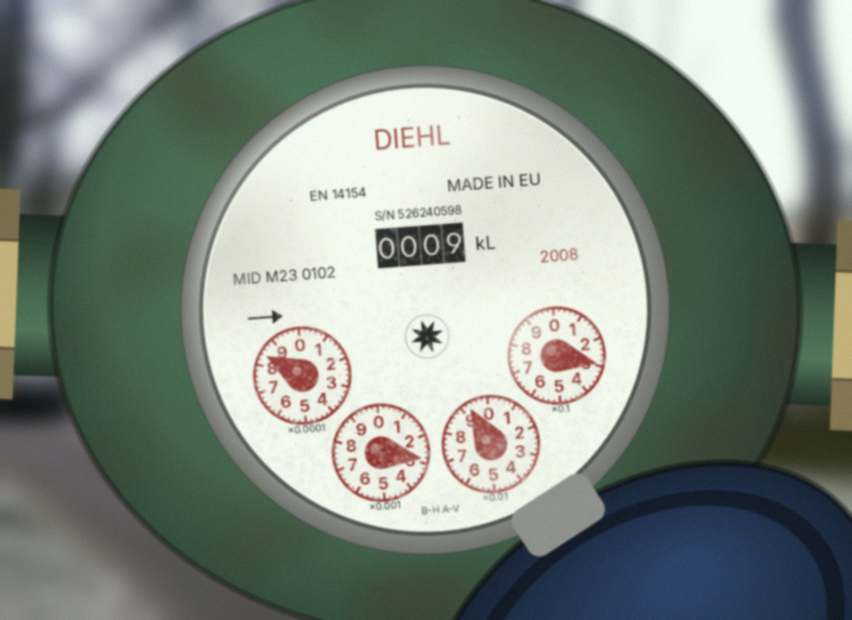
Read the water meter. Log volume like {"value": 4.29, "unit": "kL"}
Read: {"value": 9.2928, "unit": "kL"}
